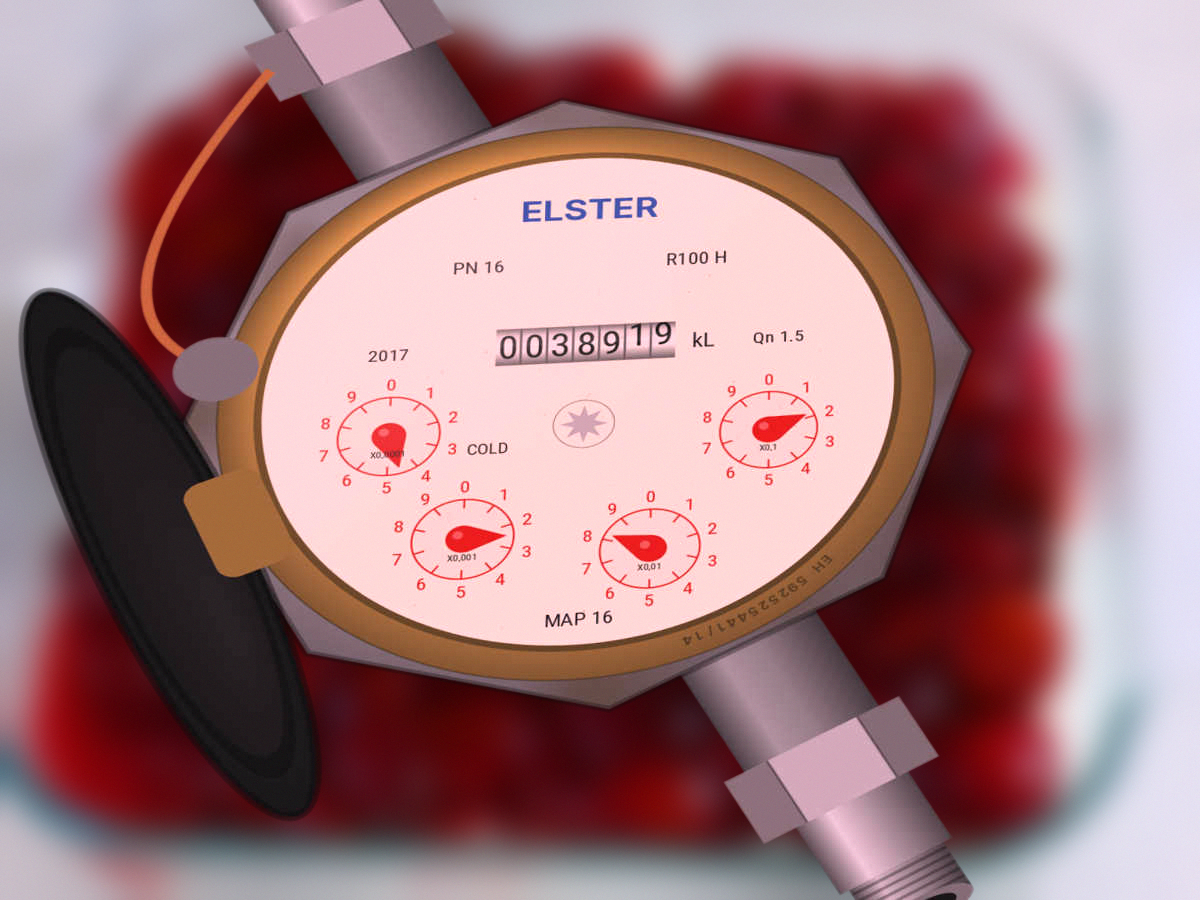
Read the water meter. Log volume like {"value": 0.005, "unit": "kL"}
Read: {"value": 38919.1824, "unit": "kL"}
